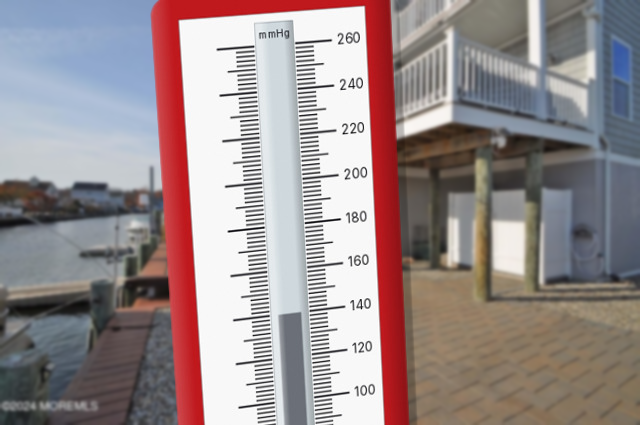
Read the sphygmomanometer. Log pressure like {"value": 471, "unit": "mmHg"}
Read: {"value": 140, "unit": "mmHg"}
